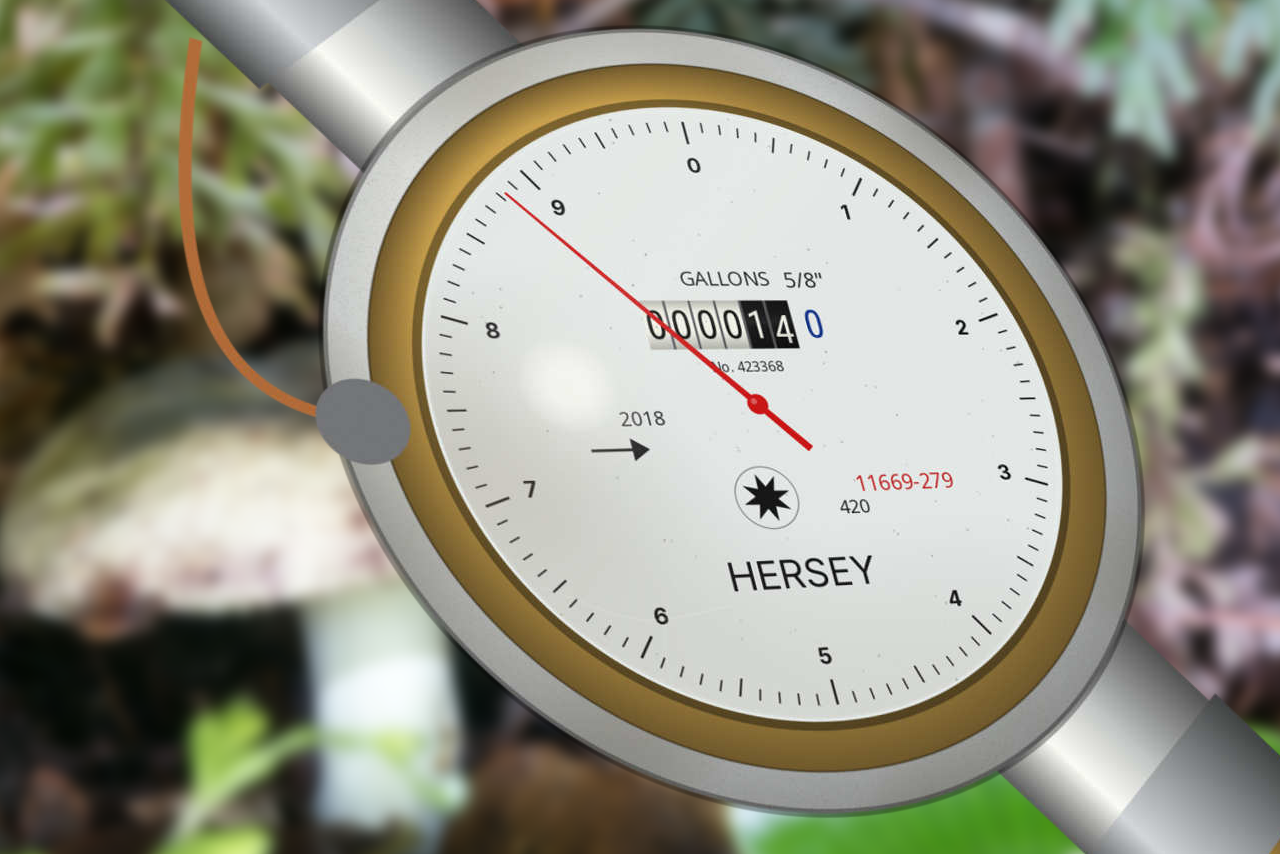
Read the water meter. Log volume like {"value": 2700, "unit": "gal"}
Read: {"value": 138.8, "unit": "gal"}
